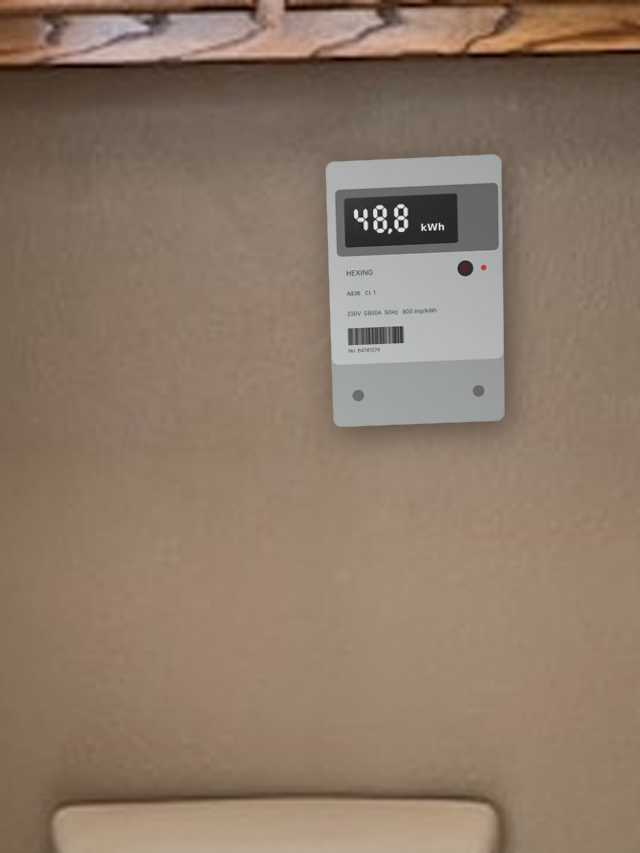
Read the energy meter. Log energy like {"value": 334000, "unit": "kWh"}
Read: {"value": 48.8, "unit": "kWh"}
